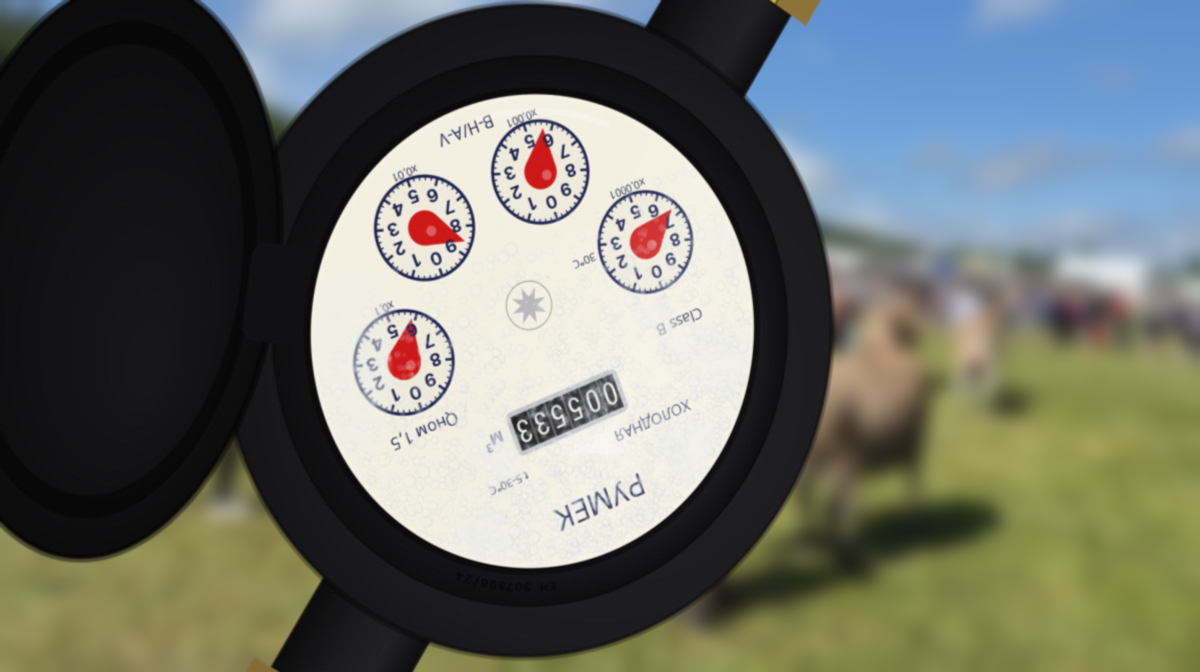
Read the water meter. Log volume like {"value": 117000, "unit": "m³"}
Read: {"value": 5533.5856, "unit": "m³"}
